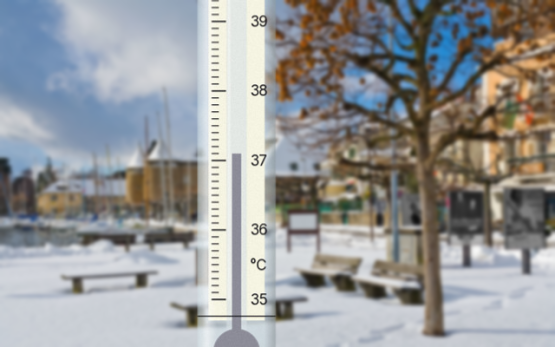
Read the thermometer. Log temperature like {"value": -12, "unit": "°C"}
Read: {"value": 37.1, "unit": "°C"}
